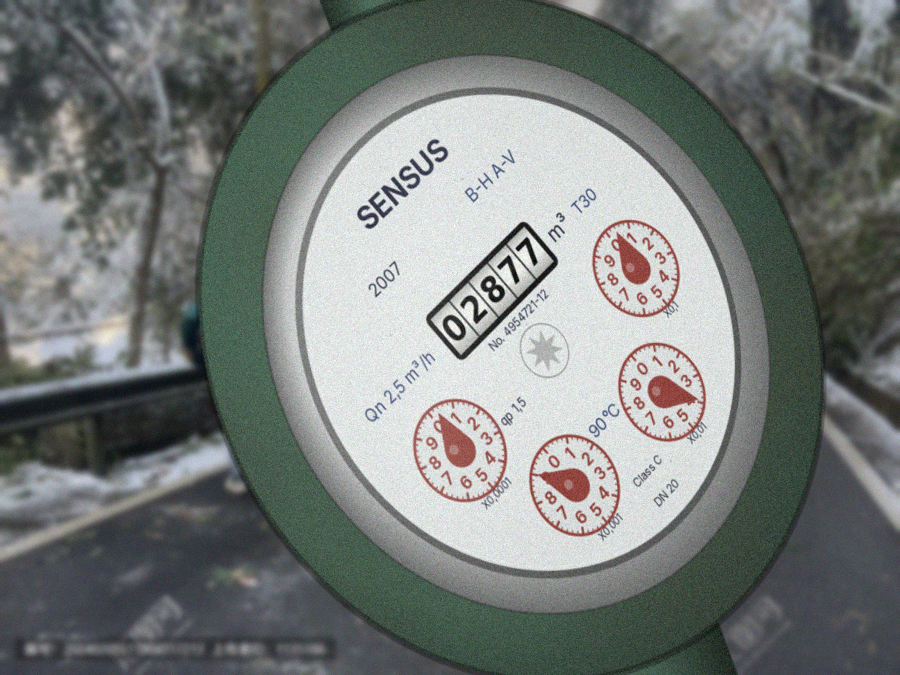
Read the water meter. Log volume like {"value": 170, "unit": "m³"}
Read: {"value": 2877.0390, "unit": "m³"}
